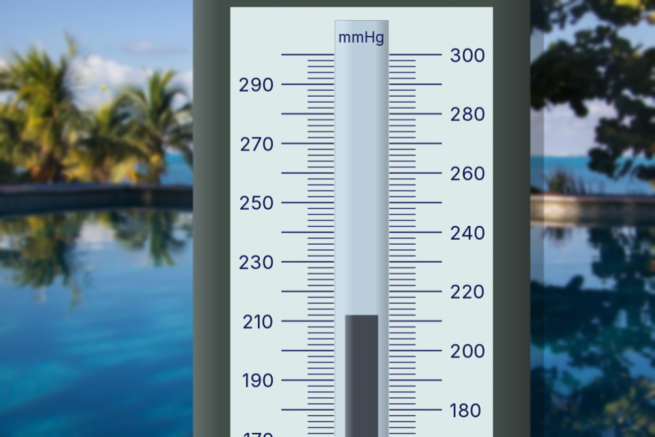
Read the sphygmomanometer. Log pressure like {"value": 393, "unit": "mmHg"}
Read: {"value": 212, "unit": "mmHg"}
